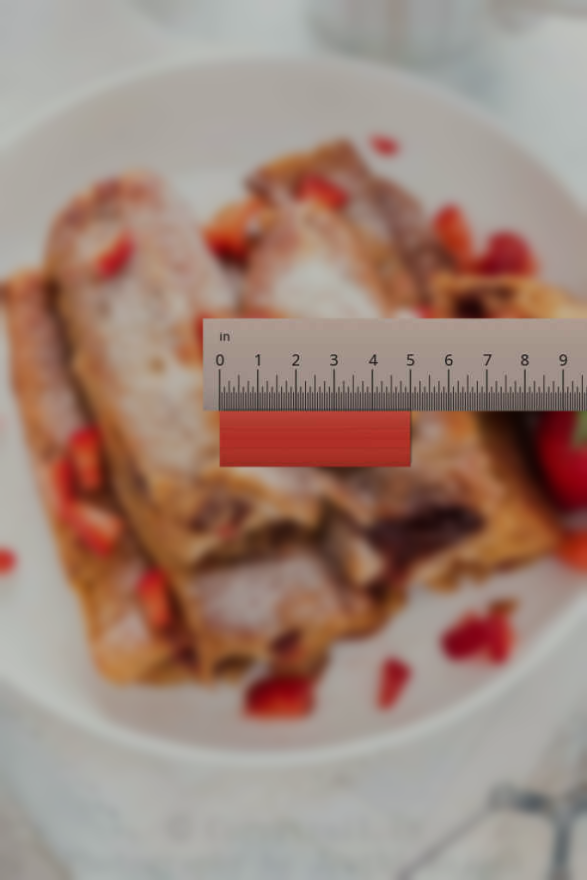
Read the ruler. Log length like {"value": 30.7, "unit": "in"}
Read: {"value": 5, "unit": "in"}
